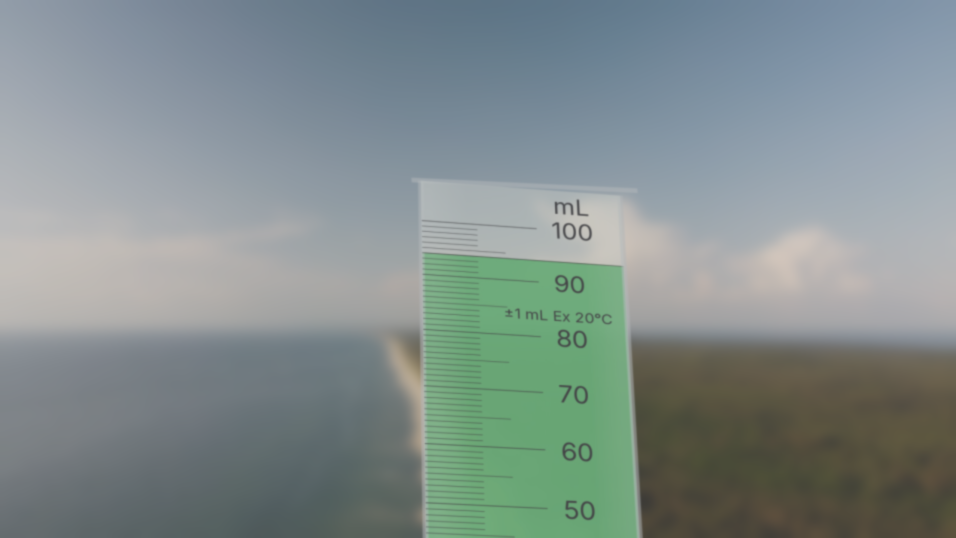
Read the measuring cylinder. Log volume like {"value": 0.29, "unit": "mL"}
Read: {"value": 94, "unit": "mL"}
